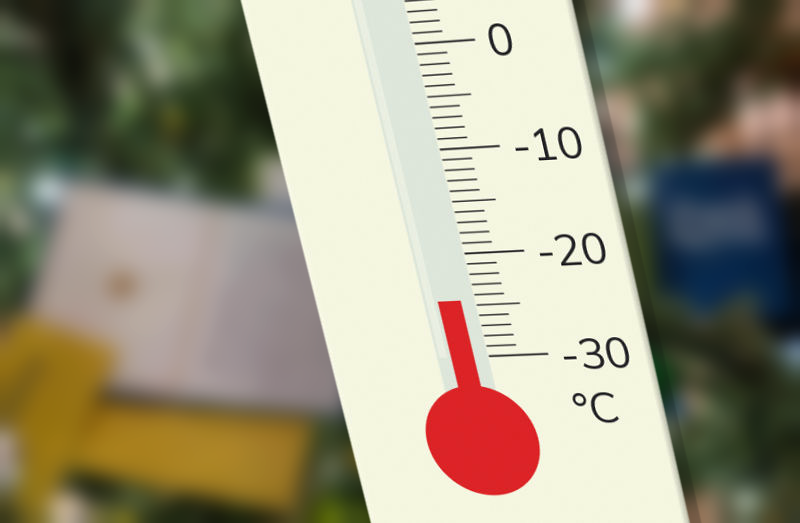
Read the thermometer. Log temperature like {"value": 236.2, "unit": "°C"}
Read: {"value": -24.5, "unit": "°C"}
